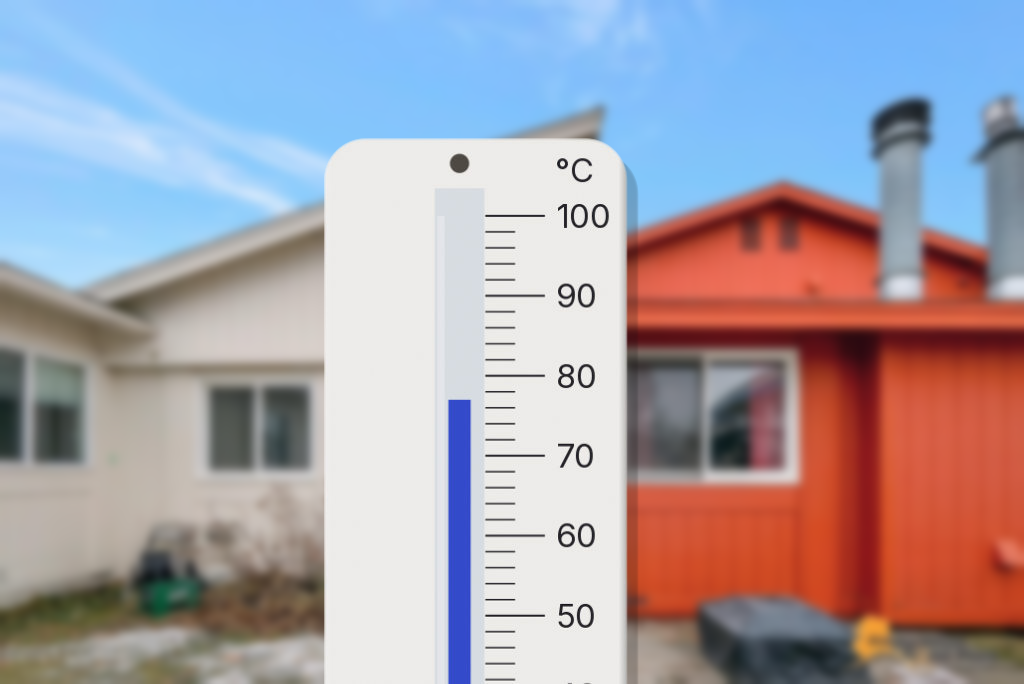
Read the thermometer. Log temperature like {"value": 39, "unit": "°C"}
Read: {"value": 77, "unit": "°C"}
